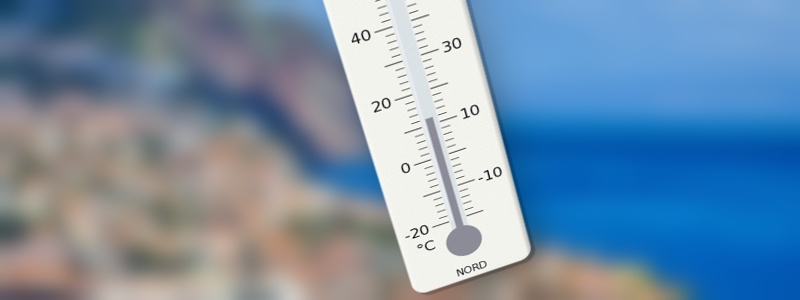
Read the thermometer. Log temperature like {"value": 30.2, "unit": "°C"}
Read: {"value": 12, "unit": "°C"}
